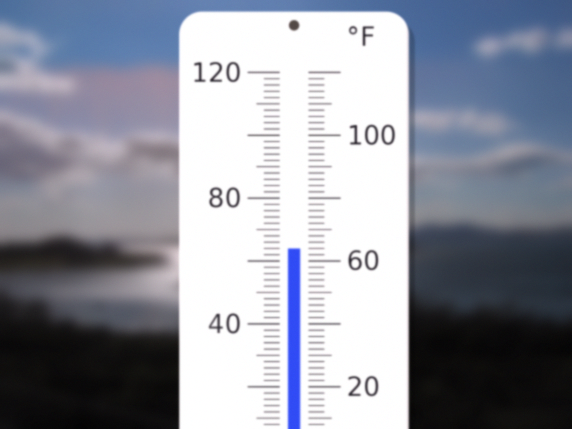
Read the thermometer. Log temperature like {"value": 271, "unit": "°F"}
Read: {"value": 64, "unit": "°F"}
